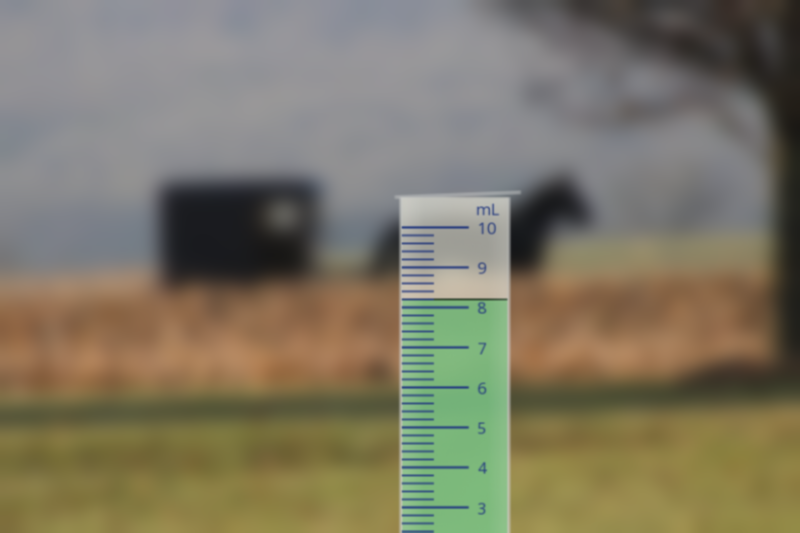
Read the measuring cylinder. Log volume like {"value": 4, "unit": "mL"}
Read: {"value": 8.2, "unit": "mL"}
